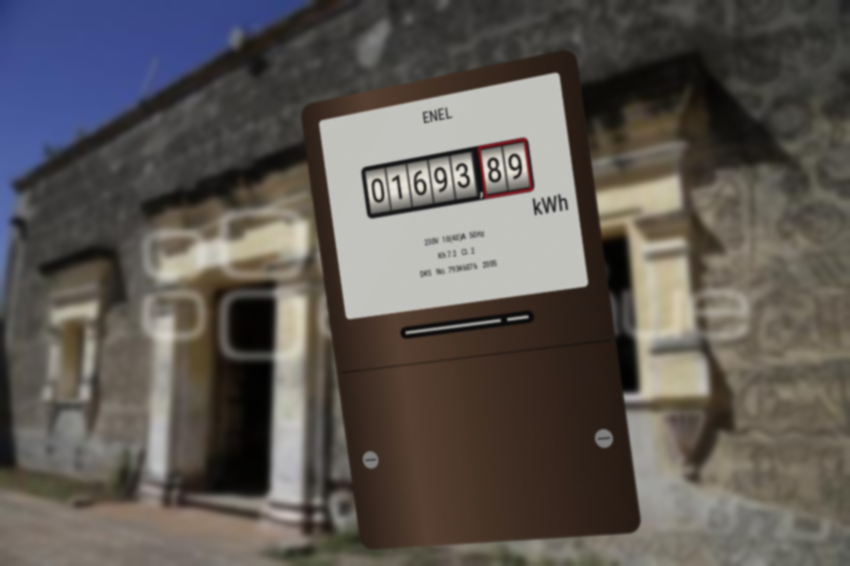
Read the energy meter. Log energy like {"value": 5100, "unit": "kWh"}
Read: {"value": 1693.89, "unit": "kWh"}
